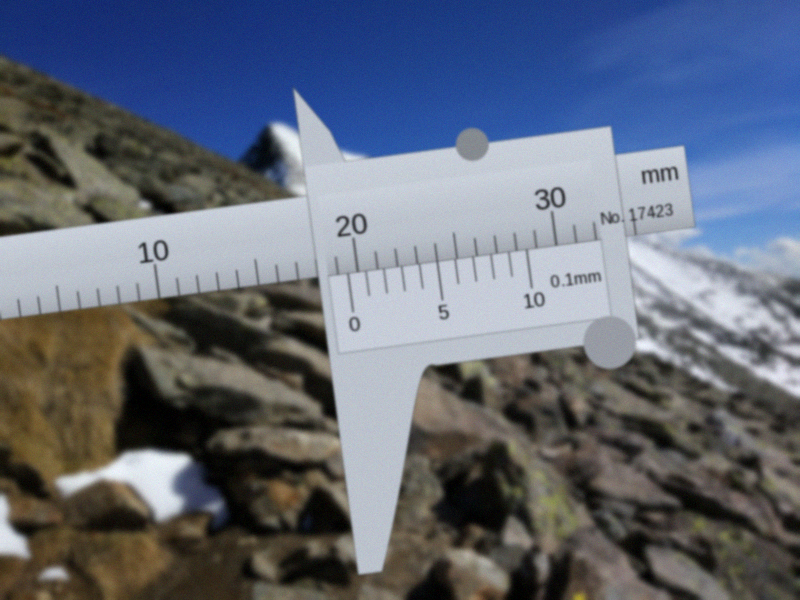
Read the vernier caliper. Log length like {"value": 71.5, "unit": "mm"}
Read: {"value": 19.5, "unit": "mm"}
